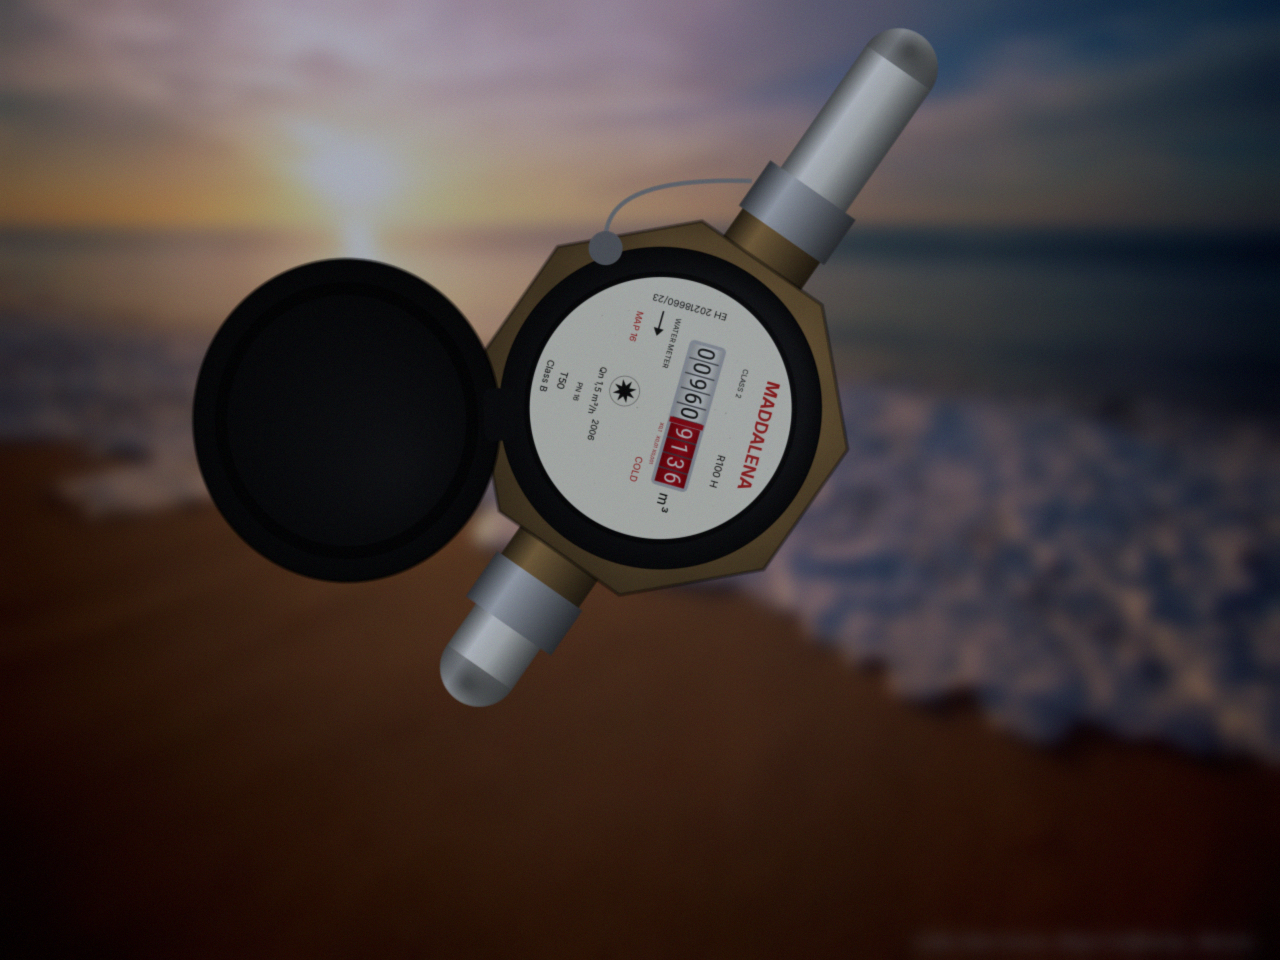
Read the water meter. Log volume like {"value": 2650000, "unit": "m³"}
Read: {"value": 960.9136, "unit": "m³"}
